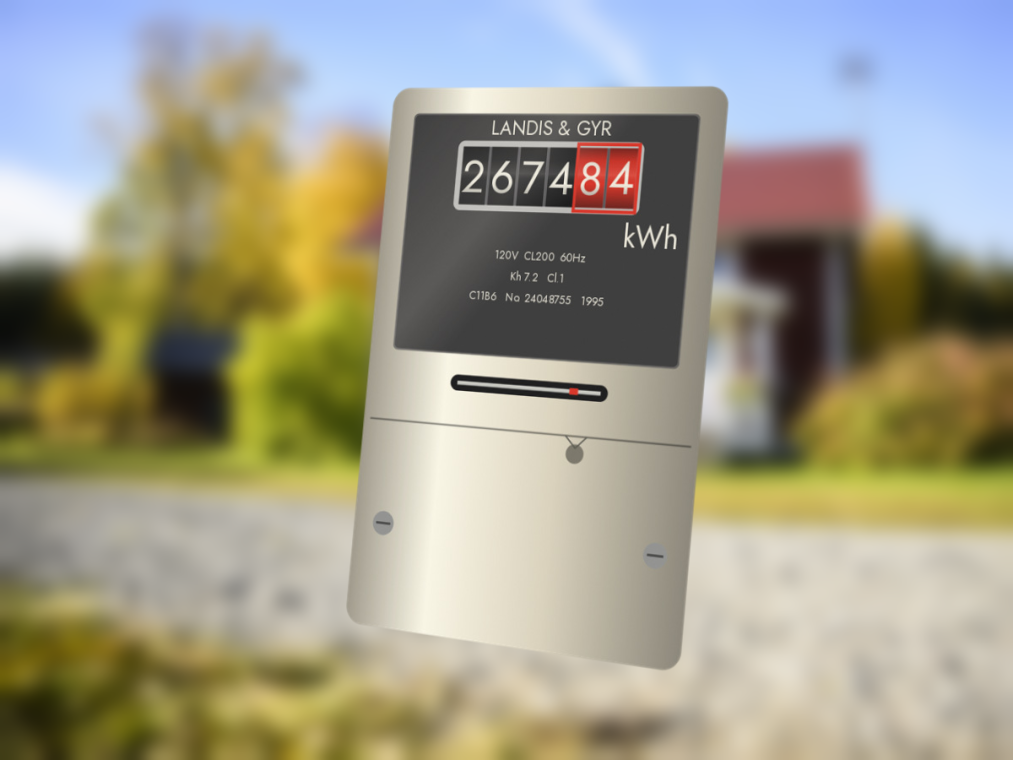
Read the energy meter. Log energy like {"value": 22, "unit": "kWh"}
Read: {"value": 2674.84, "unit": "kWh"}
